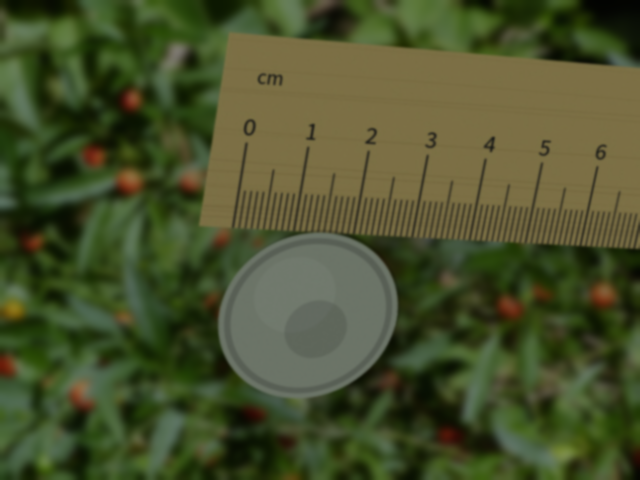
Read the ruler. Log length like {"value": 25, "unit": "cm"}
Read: {"value": 3, "unit": "cm"}
